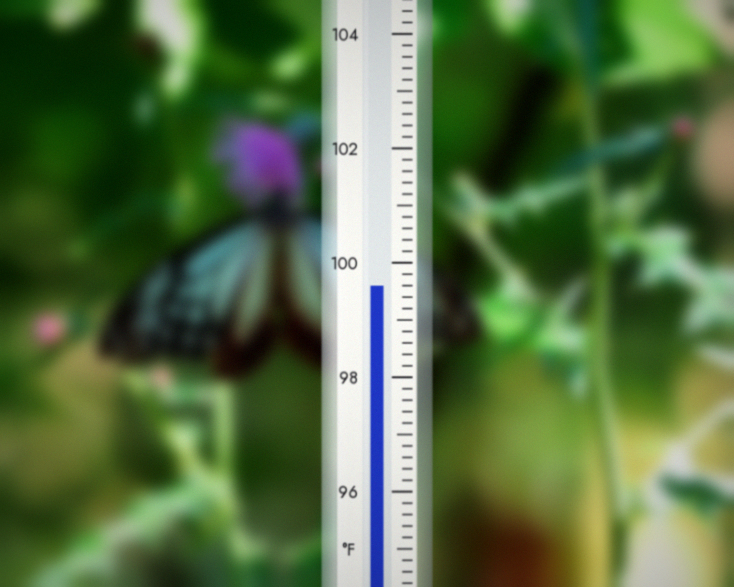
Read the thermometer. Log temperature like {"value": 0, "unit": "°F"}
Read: {"value": 99.6, "unit": "°F"}
